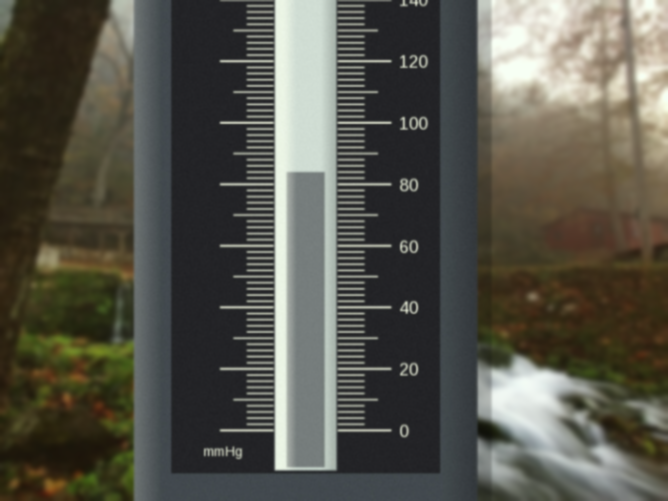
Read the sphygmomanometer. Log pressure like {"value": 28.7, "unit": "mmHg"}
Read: {"value": 84, "unit": "mmHg"}
